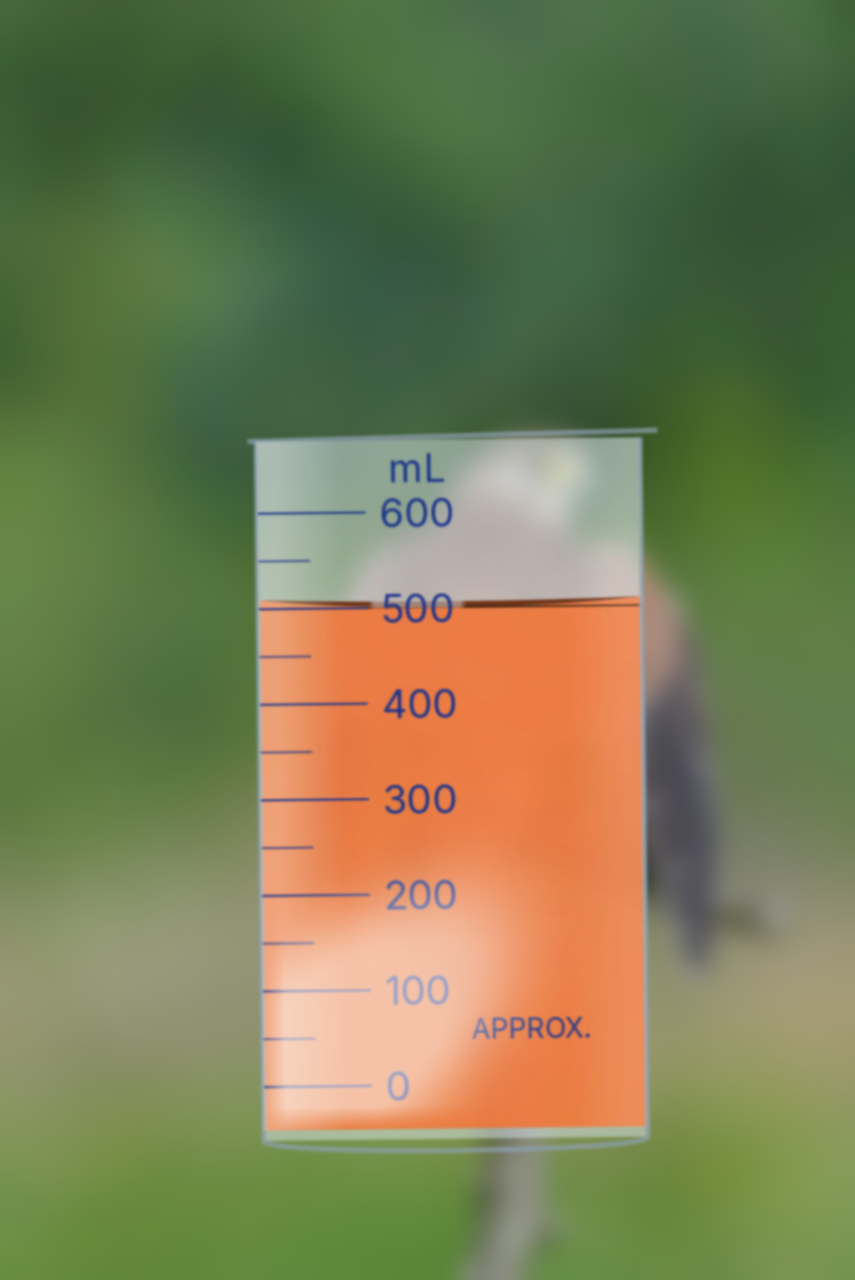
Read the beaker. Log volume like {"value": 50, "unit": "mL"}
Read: {"value": 500, "unit": "mL"}
